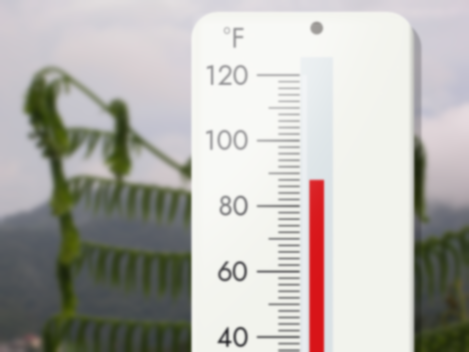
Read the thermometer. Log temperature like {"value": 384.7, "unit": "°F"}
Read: {"value": 88, "unit": "°F"}
